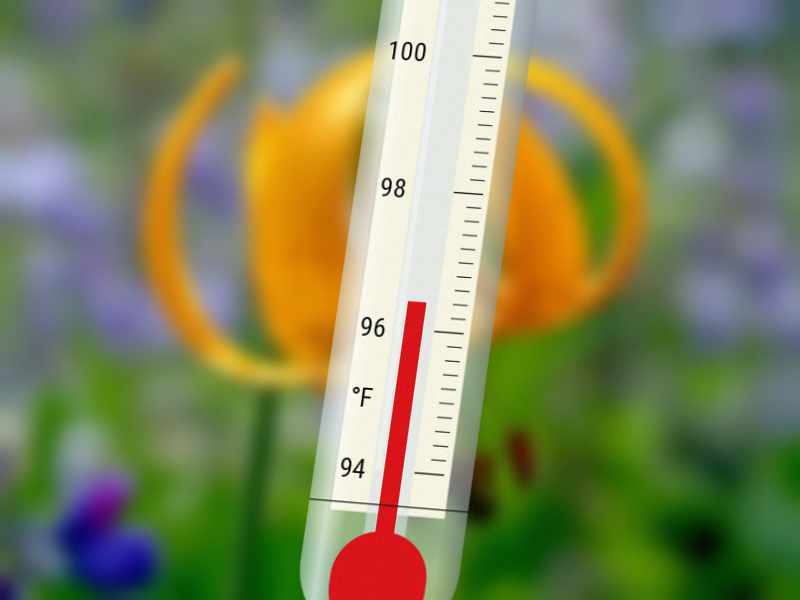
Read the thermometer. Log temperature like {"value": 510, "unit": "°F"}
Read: {"value": 96.4, "unit": "°F"}
